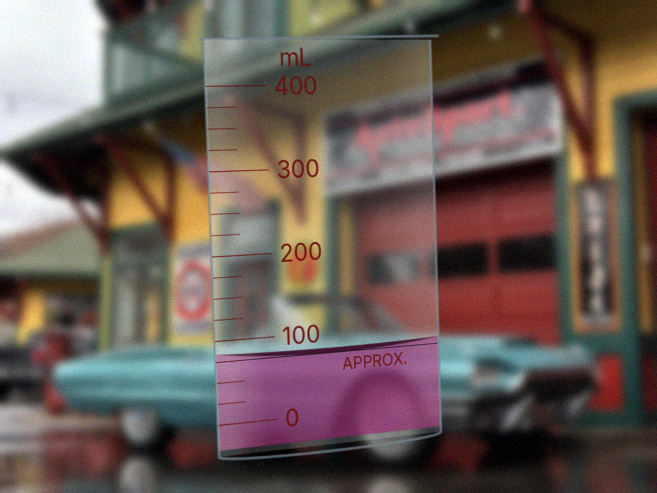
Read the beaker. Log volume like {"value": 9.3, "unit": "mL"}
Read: {"value": 75, "unit": "mL"}
